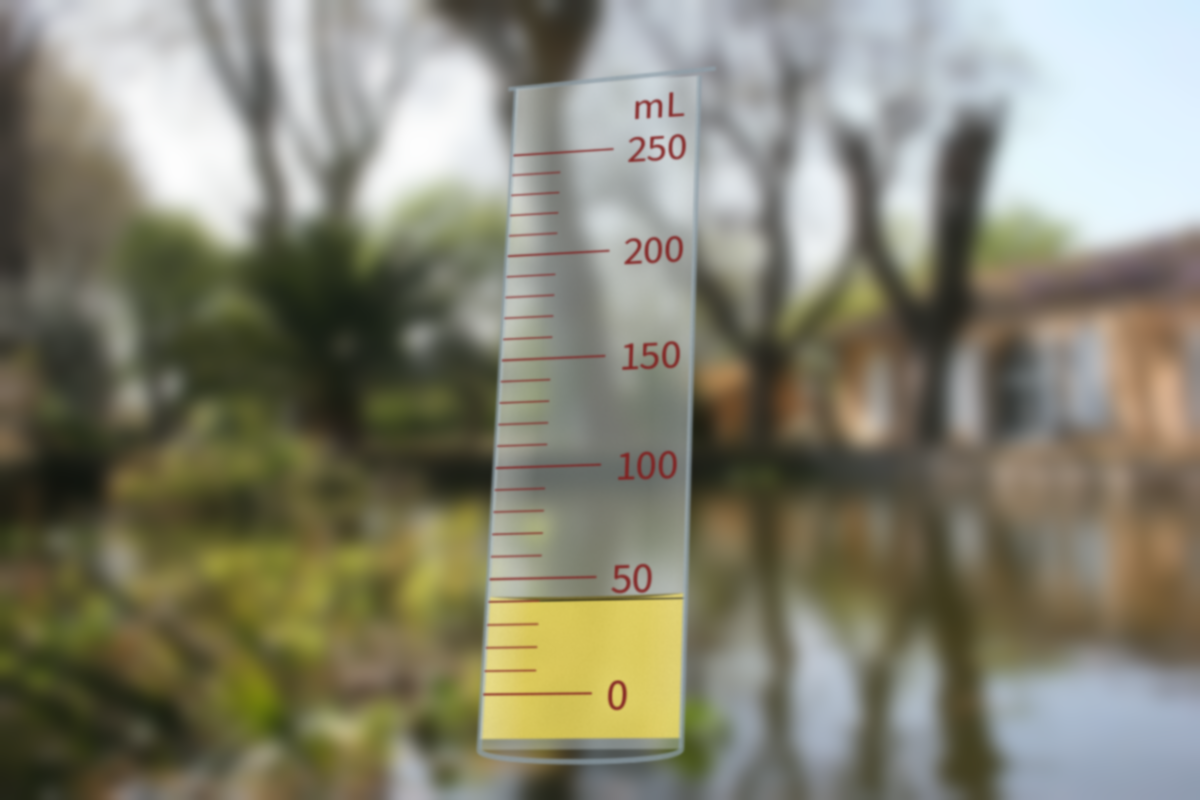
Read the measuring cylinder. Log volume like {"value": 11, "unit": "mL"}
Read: {"value": 40, "unit": "mL"}
